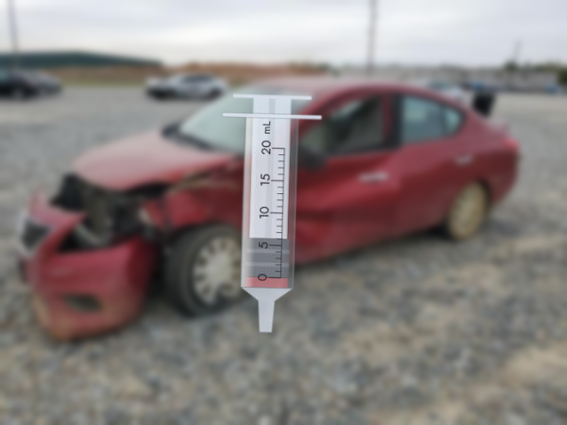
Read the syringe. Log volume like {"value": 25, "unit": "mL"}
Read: {"value": 0, "unit": "mL"}
